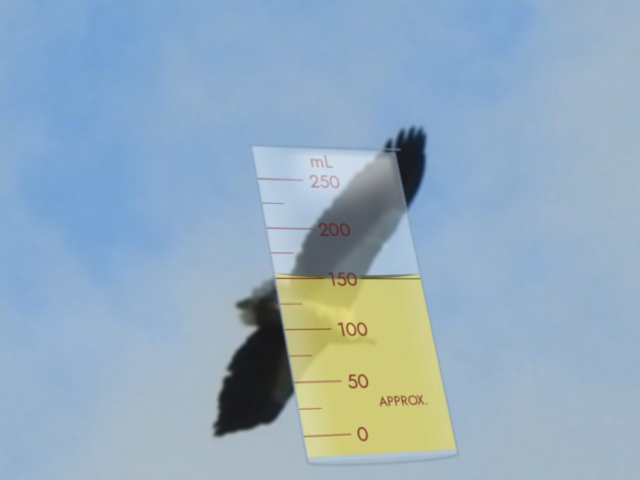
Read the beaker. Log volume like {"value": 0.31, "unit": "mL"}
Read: {"value": 150, "unit": "mL"}
